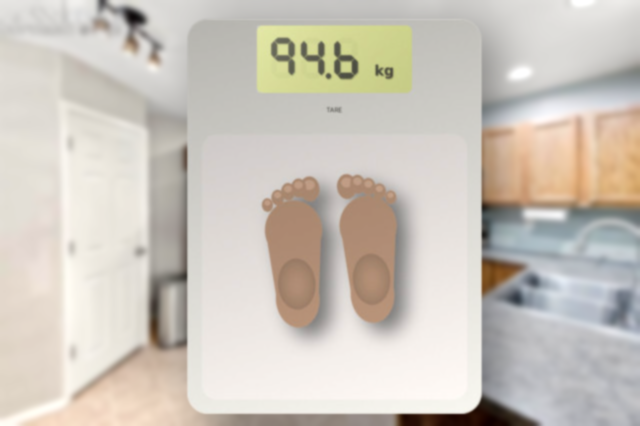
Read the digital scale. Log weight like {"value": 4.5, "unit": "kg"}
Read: {"value": 94.6, "unit": "kg"}
